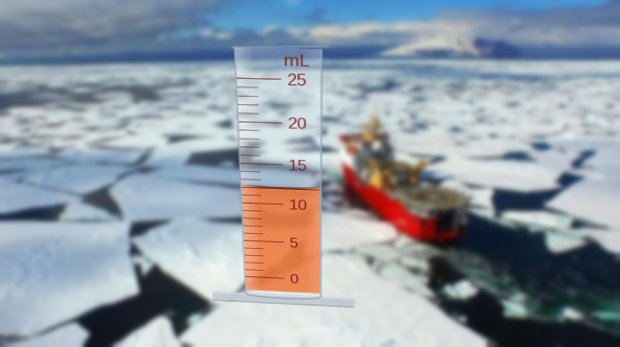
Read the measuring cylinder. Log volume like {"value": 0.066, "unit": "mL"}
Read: {"value": 12, "unit": "mL"}
